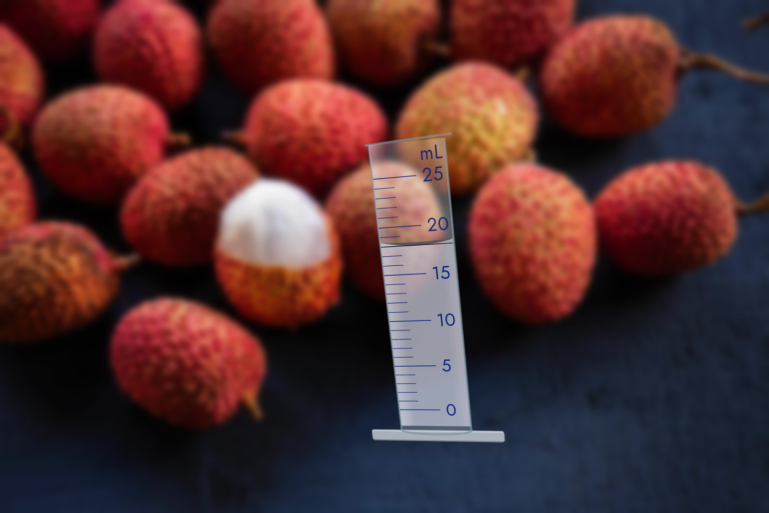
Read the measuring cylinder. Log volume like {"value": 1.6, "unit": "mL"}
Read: {"value": 18, "unit": "mL"}
